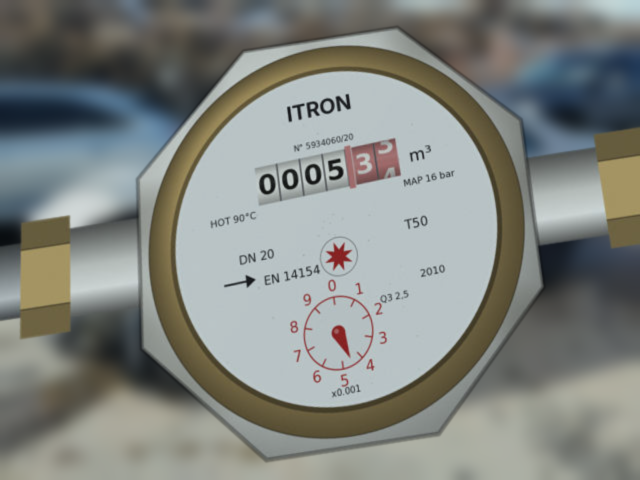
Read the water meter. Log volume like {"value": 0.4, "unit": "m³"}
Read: {"value": 5.334, "unit": "m³"}
